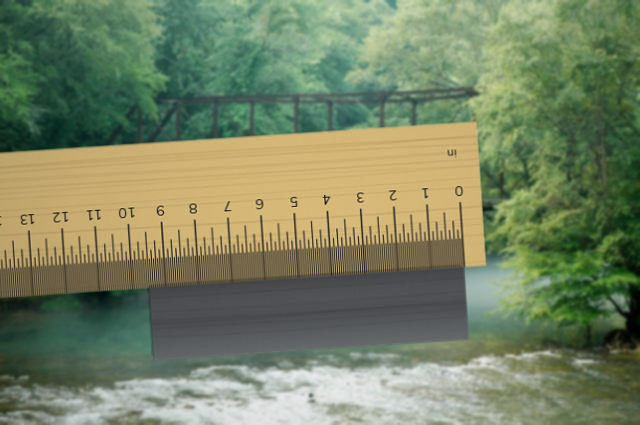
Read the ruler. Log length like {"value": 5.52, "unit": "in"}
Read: {"value": 9.5, "unit": "in"}
